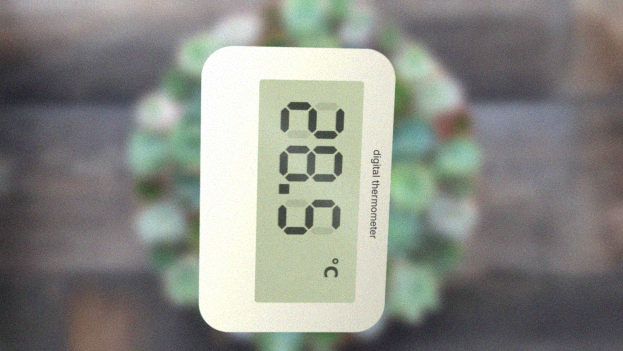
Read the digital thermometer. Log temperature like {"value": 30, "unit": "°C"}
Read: {"value": 28.5, "unit": "°C"}
